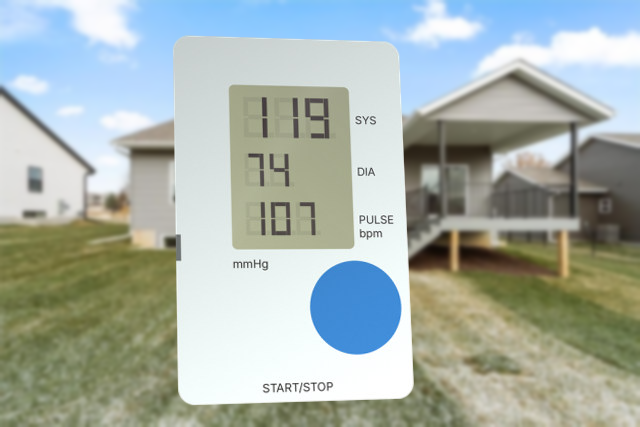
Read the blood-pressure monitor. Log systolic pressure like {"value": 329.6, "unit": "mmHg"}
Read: {"value": 119, "unit": "mmHg"}
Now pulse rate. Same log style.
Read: {"value": 107, "unit": "bpm"}
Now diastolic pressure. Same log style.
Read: {"value": 74, "unit": "mmHg"}
